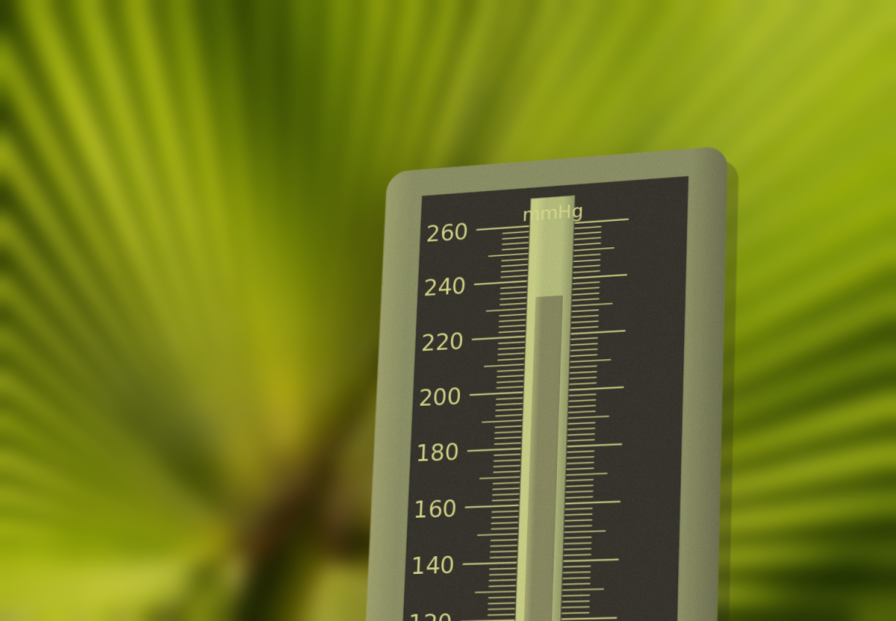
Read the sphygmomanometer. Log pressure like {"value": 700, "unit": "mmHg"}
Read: {"value": 234, "unit": "mmHg"}
